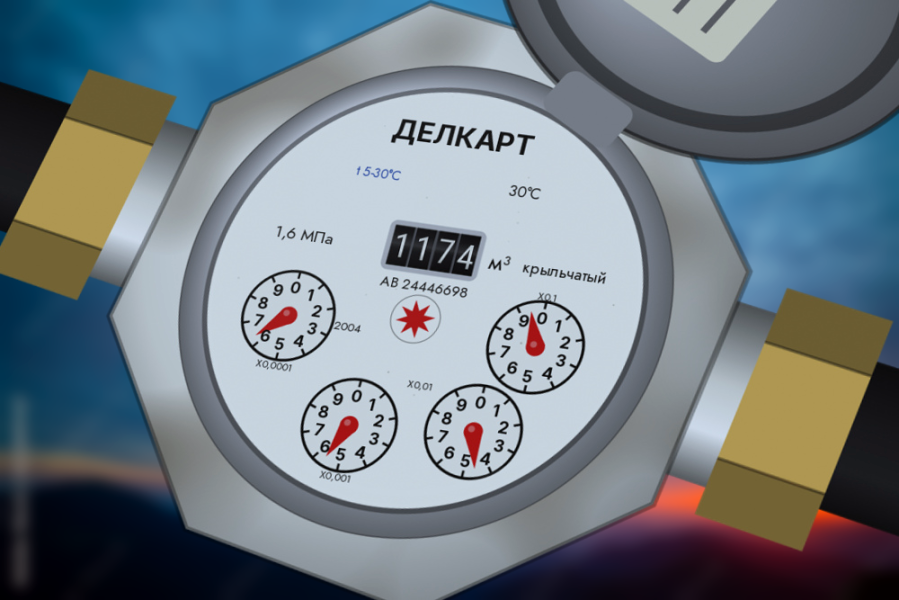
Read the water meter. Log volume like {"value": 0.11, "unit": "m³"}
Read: {"value": 1173.9456, "unit": "m³"}
